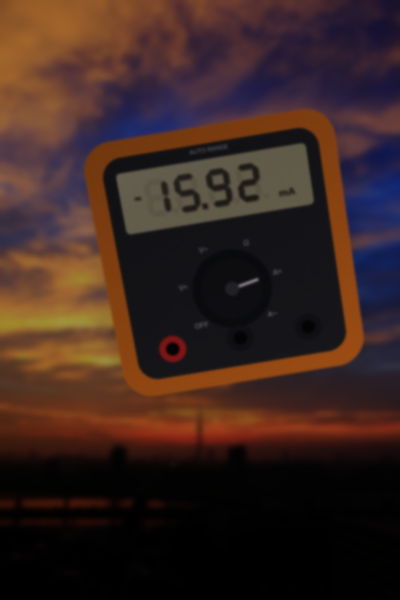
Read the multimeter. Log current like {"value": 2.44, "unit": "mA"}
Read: {"value": -15.92, "unit": "mA"}
